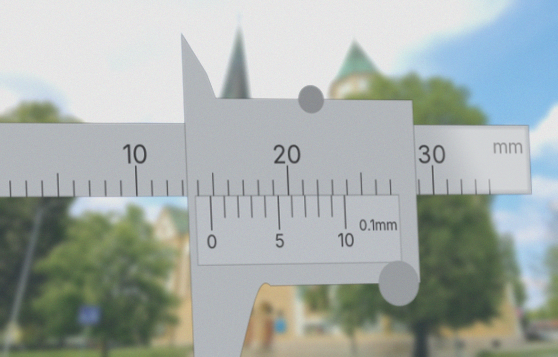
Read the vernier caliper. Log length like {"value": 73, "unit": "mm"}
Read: {"value": 14.8, "unit": "mm"}
